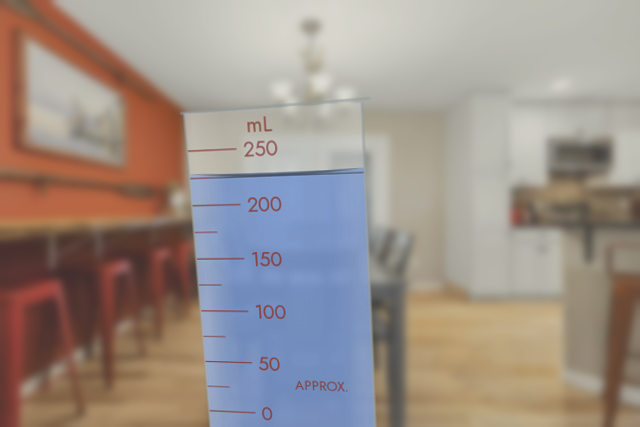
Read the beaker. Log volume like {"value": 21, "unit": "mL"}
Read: {"value": 225, "unit": "mL"}
